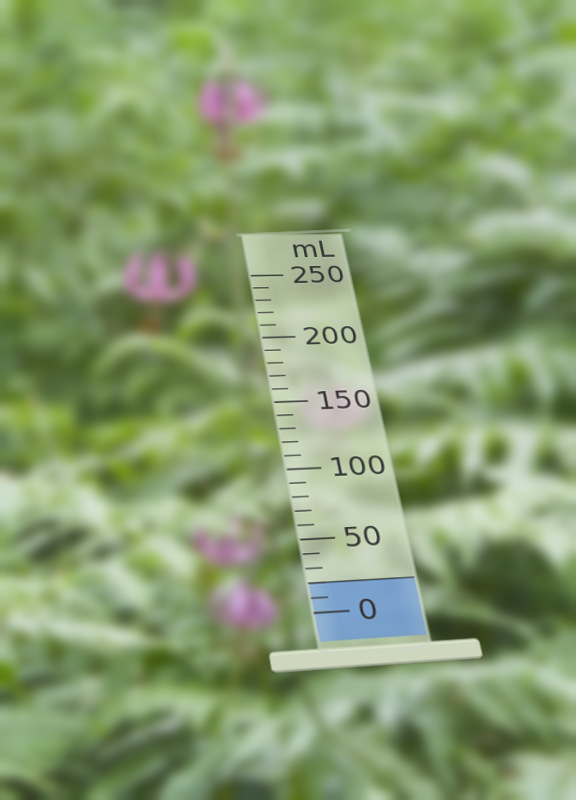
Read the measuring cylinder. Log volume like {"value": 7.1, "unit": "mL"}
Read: {"value": 20, "unit": "mL"}
